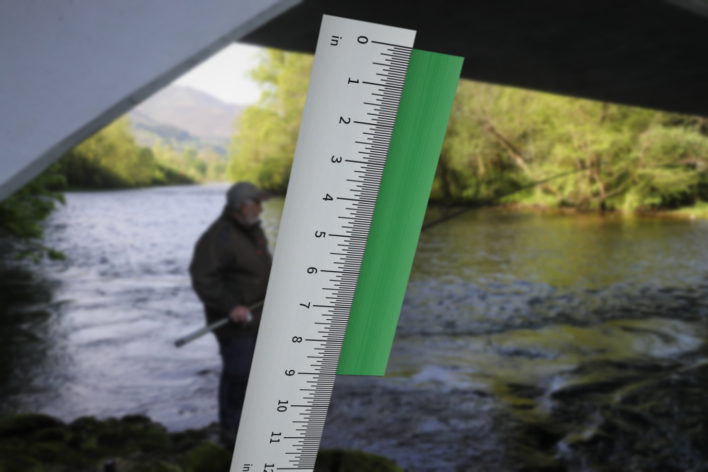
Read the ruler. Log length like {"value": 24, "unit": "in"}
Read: {"value": 9, "unit": "in"}
